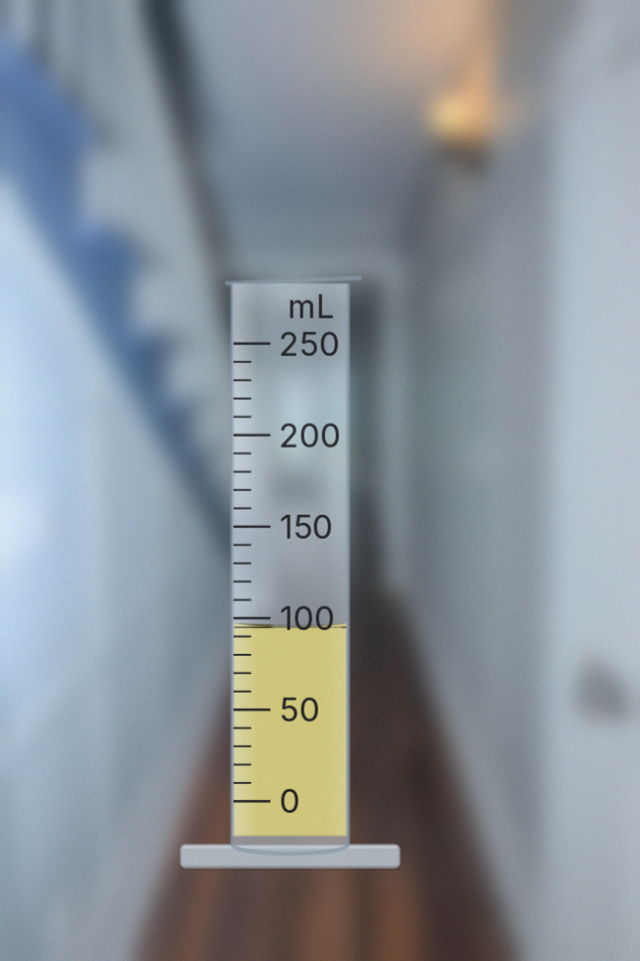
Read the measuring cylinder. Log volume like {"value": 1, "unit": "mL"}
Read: {"value": 95, "unit": "mL"}
